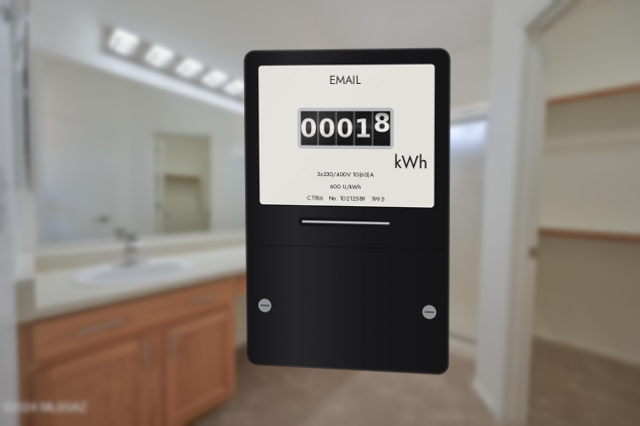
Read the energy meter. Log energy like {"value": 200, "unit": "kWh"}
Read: {"value": 18, "unit": "kWh"}
